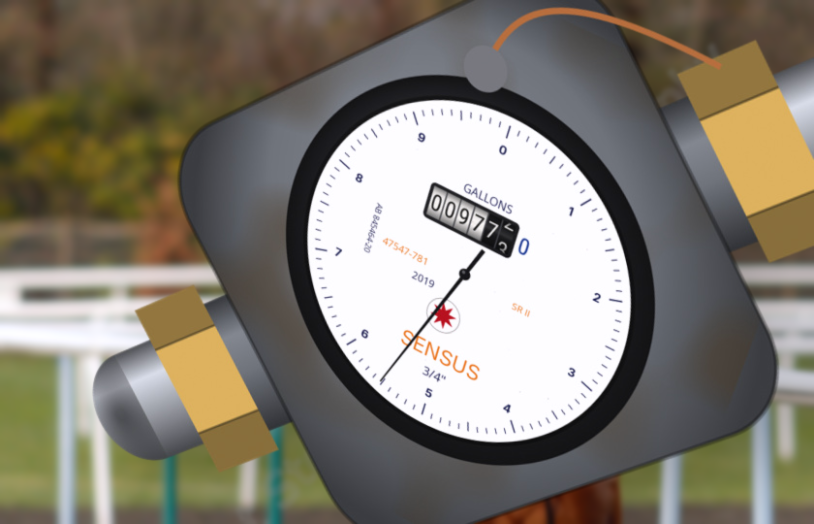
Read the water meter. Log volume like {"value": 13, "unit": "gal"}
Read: {"value": 97725.5, "unit": "gal"}
